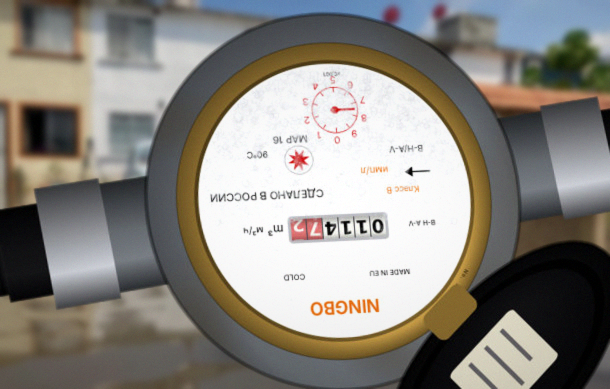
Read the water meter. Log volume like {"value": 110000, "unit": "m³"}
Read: {"value": 114.717, "unit": "m³"}
